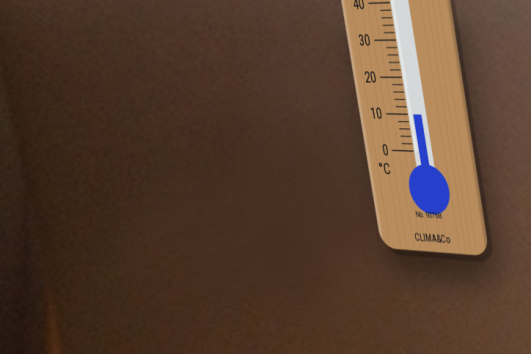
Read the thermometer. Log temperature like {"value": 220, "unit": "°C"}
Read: {"value": 10, "unit": "°C"}
